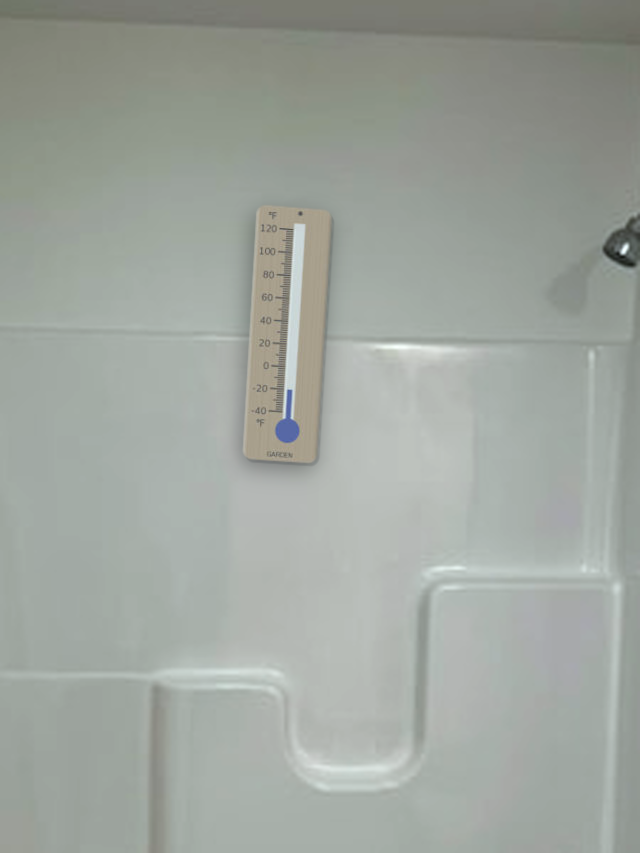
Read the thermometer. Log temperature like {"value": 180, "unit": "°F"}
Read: {"value": -20, "unit": "°F"}
